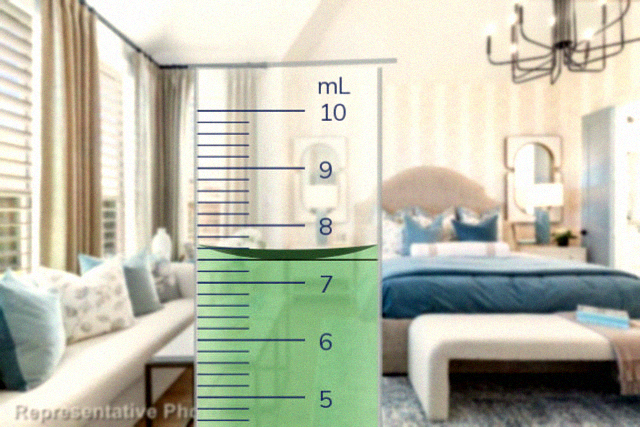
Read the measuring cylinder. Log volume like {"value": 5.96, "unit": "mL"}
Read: {"value": 7.4, "unit": "mL"}
